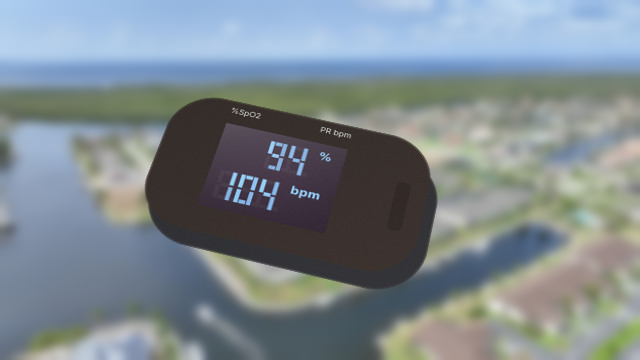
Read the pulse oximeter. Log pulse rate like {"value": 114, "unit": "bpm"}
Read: {"value": 104, "unit": "bpm"}
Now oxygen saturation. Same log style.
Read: {"value": 94, "unit": "%"}
